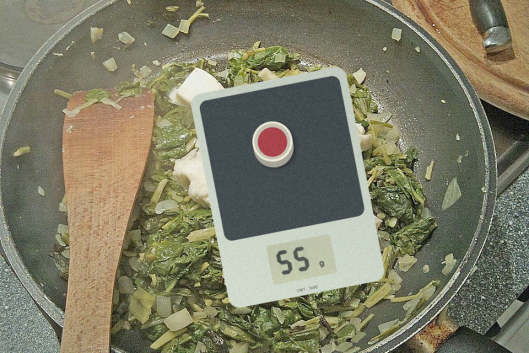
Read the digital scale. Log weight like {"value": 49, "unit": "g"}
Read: {"value": 55, "unit": "g"}
